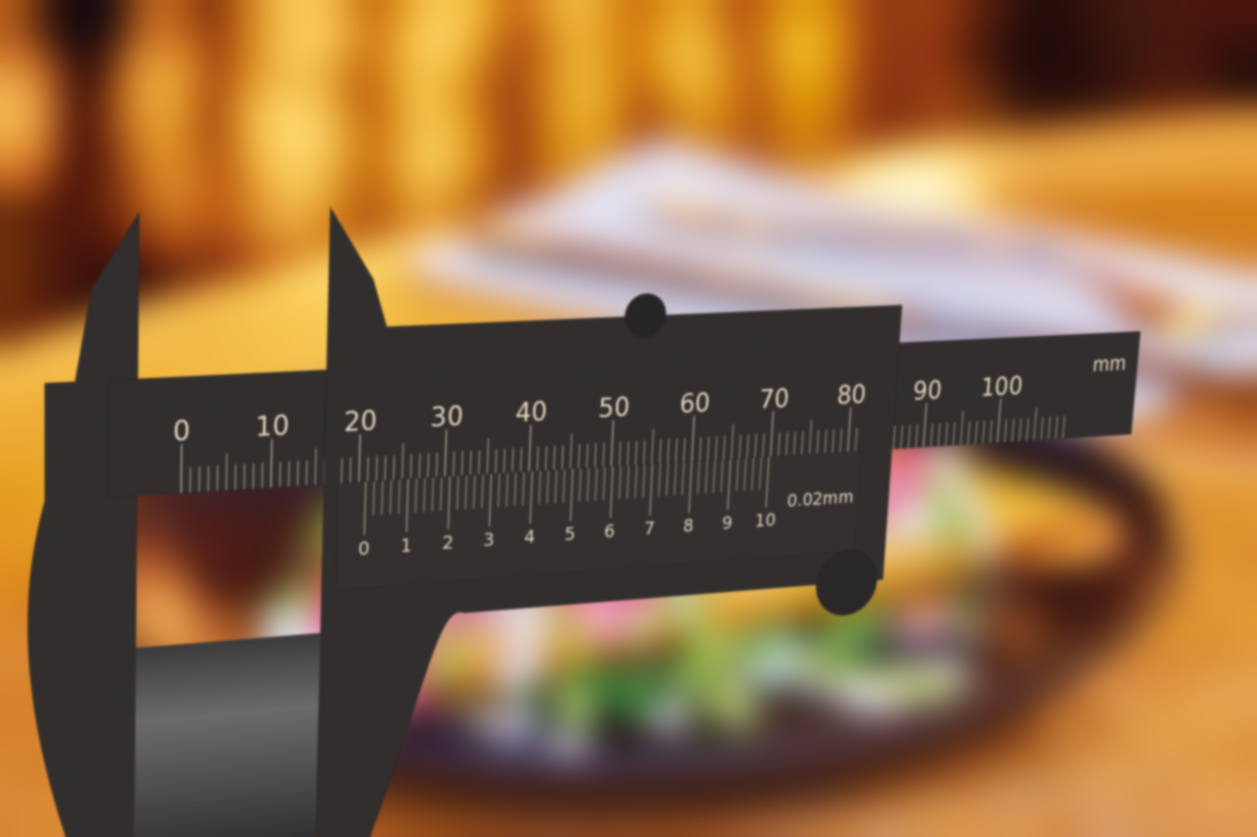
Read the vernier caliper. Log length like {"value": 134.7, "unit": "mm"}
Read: {"value": 20.8, "unit": "mm"}
